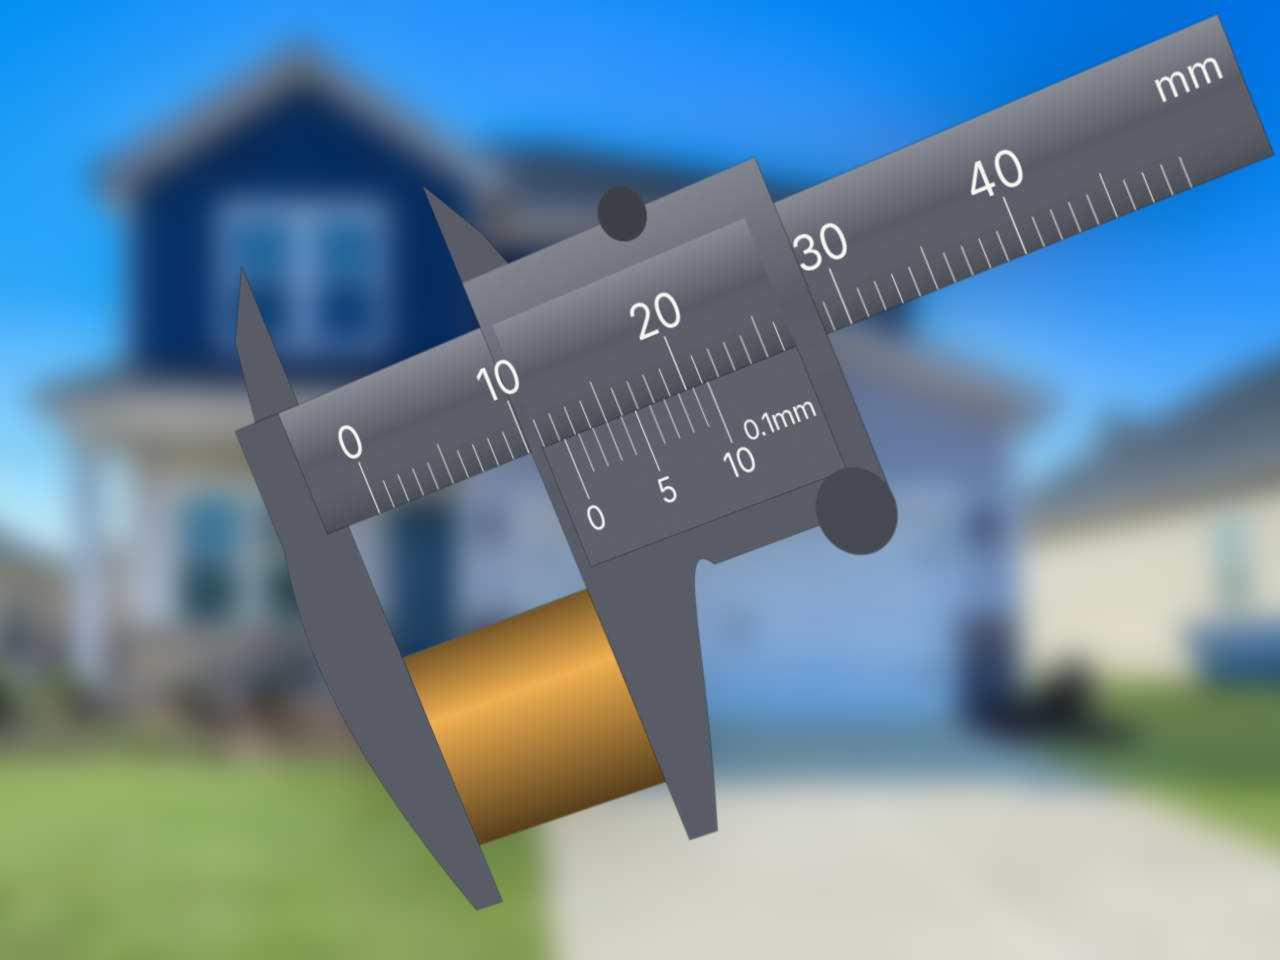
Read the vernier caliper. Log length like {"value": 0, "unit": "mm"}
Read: {"value": 12.3, "unit": "mm"}
